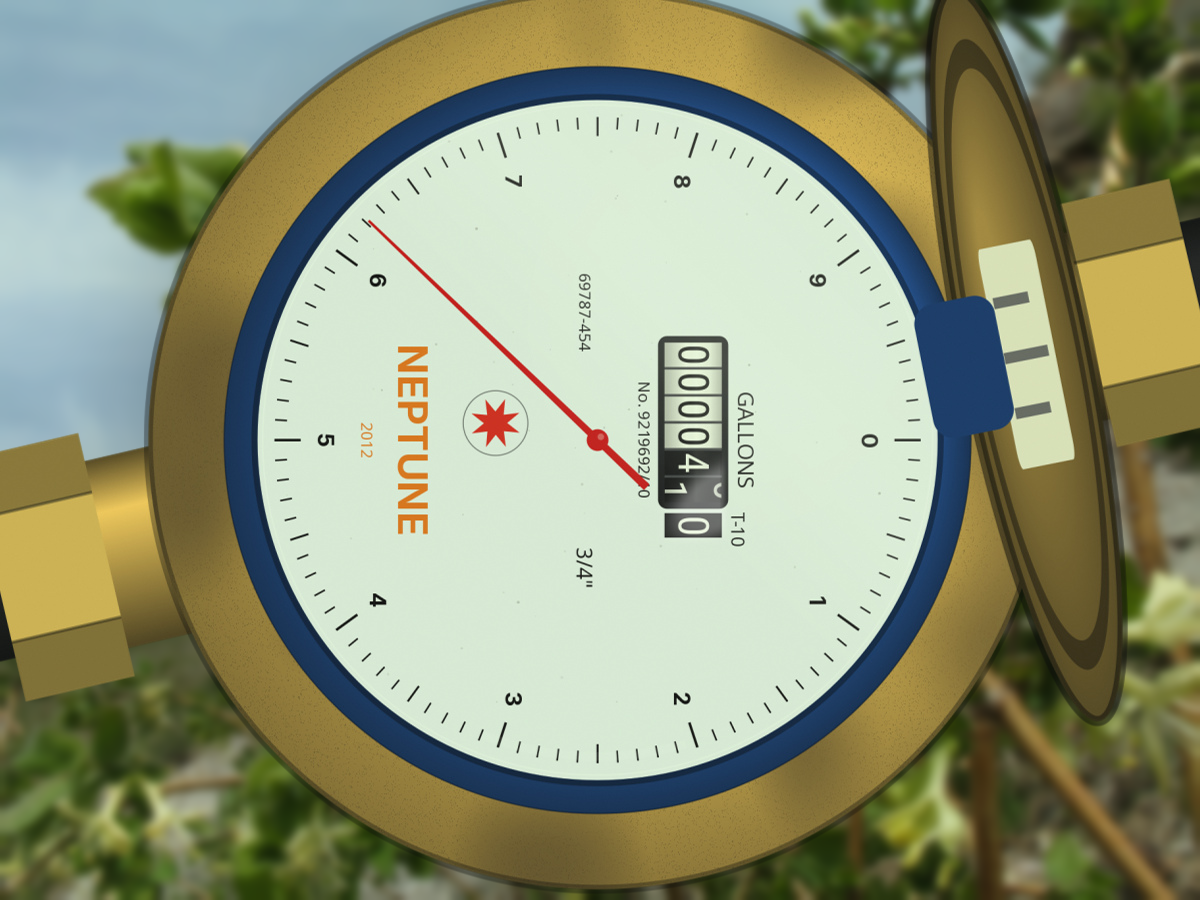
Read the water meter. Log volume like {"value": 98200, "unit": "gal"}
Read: {"value": 406.2, "unit": "gal"}
